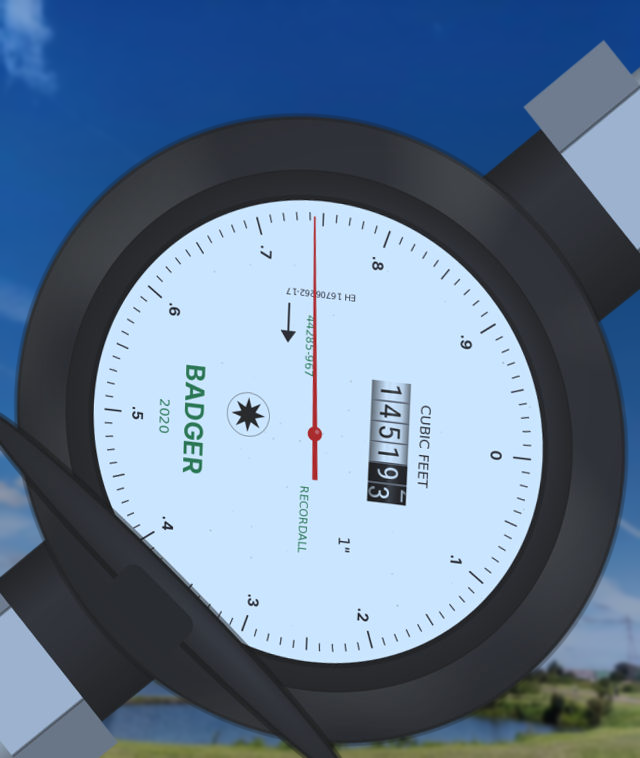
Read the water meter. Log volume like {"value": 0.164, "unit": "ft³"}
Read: {"value": 145192.74, "unit": "ft³"}
